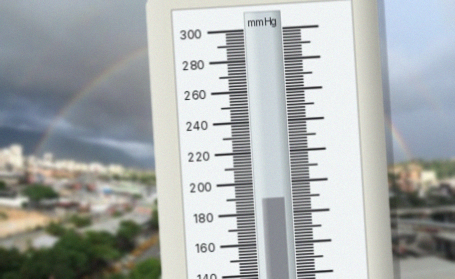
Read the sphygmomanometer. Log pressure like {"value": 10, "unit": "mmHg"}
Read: {"value": 190, "unit": "mmHg"}
